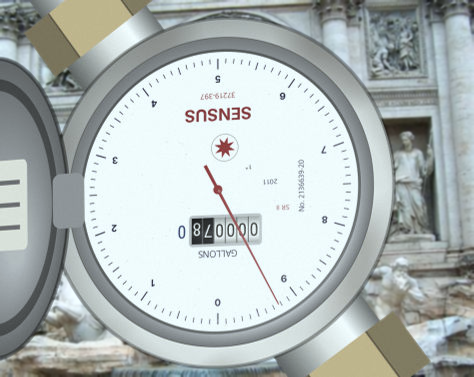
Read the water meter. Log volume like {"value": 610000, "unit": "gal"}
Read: {"value": 779.2, "unit": "gal"}
